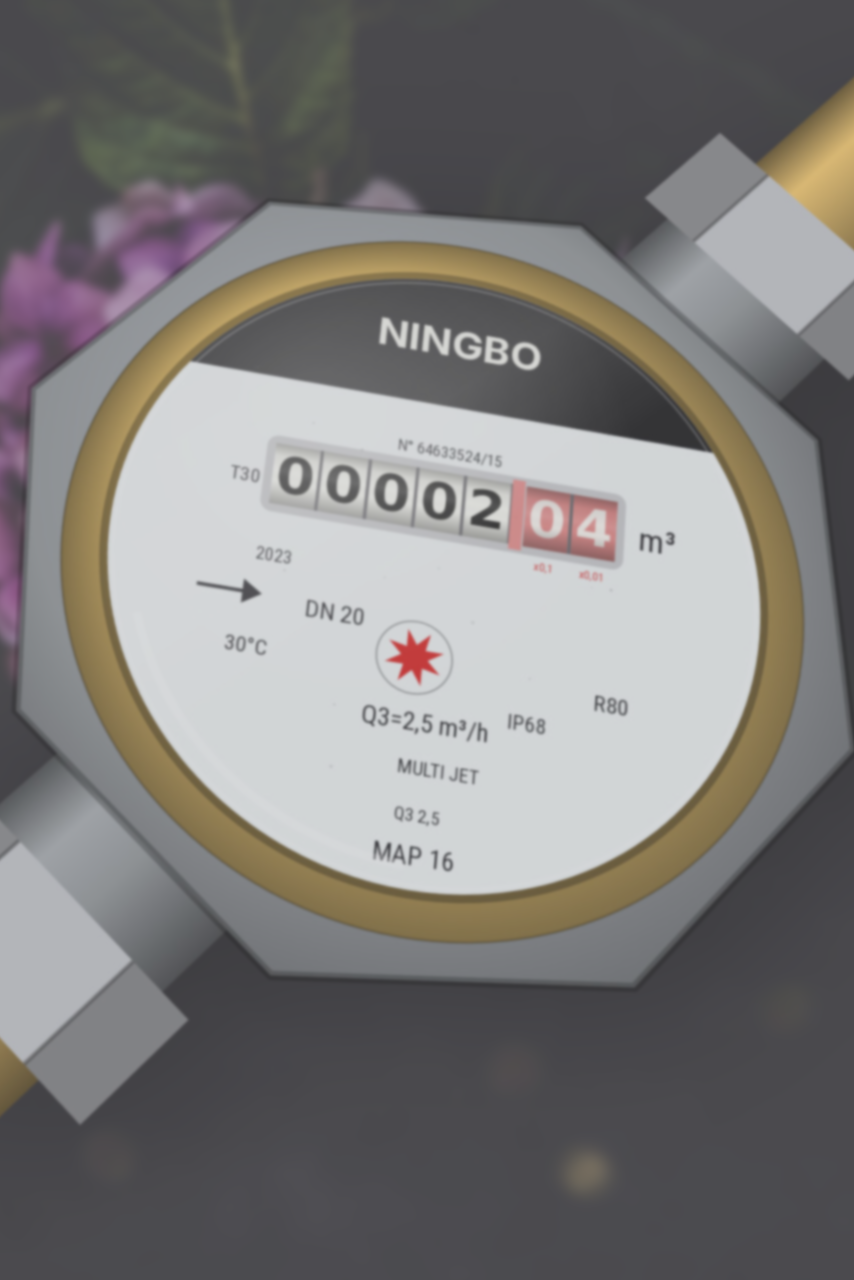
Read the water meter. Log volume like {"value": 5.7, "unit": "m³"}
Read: {"value": 2.04, "unit": "m³"}
